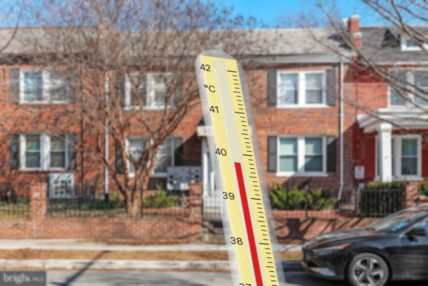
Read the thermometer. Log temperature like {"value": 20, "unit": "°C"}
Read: {"value": 39.8, "unit": "°C"}
